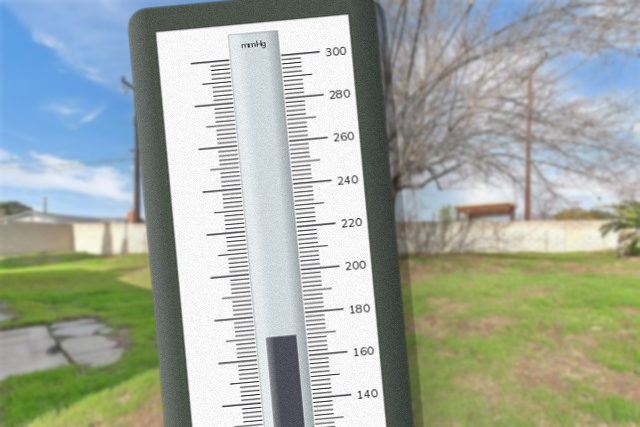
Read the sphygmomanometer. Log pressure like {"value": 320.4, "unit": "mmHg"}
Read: {"value": 170, "unit": "mmHg"}
